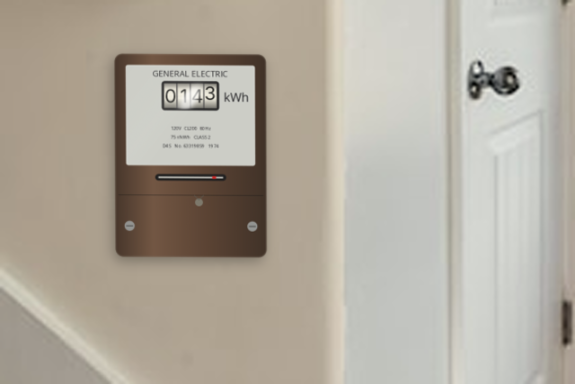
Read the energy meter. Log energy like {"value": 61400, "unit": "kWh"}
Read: {"value": 143, "unit": "kWh"}
